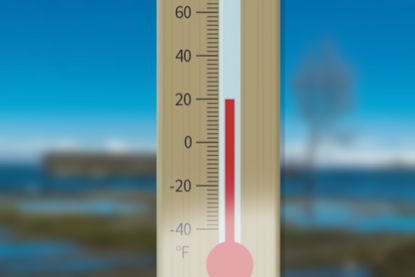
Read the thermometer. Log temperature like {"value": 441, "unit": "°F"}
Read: {"value": 20, "unit": "°F"}
